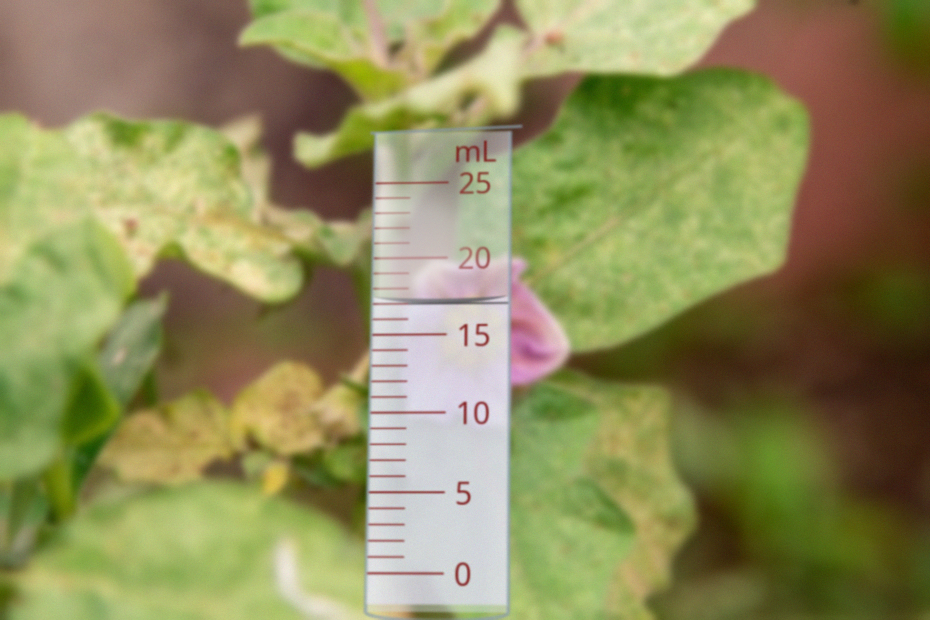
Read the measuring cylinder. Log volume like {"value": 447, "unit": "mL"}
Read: {"value": 17, "unit": "mL"}
